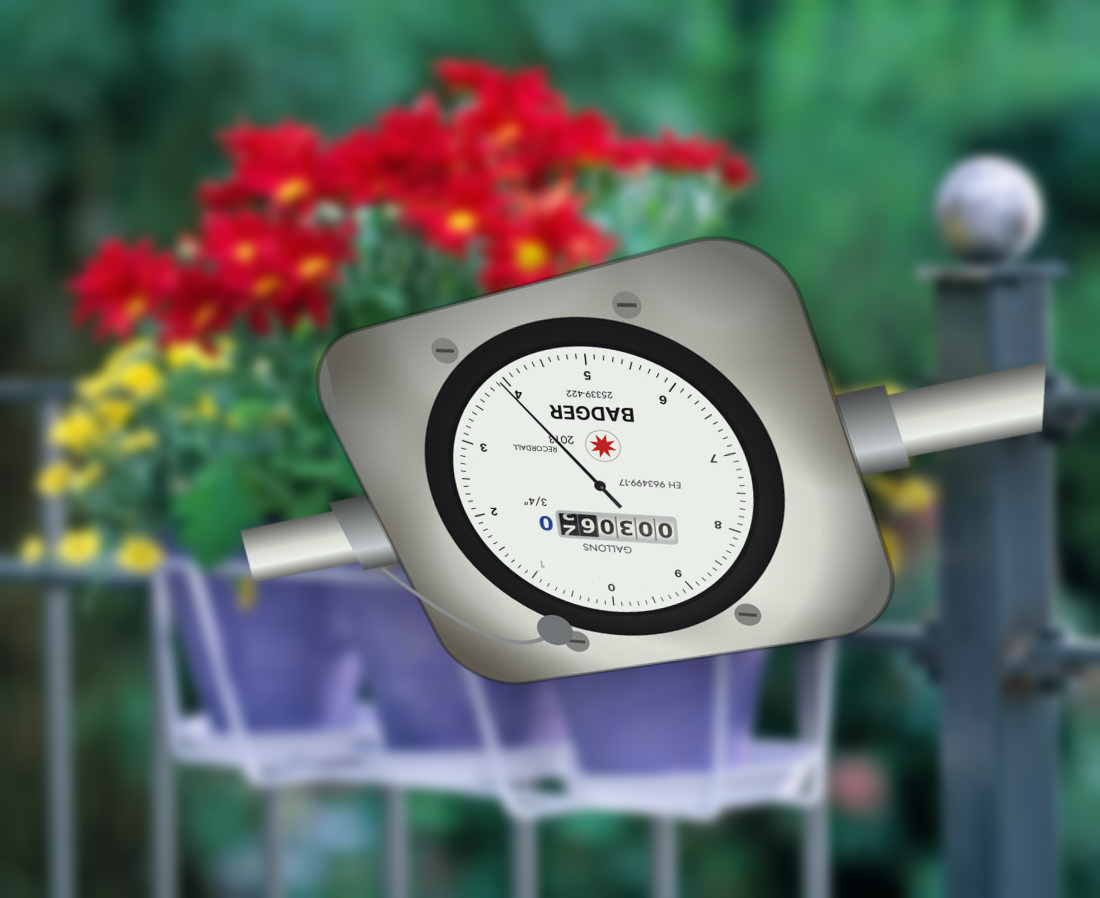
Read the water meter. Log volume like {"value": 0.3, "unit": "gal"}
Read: {"value": 30623.9, "unit": "gal"}
